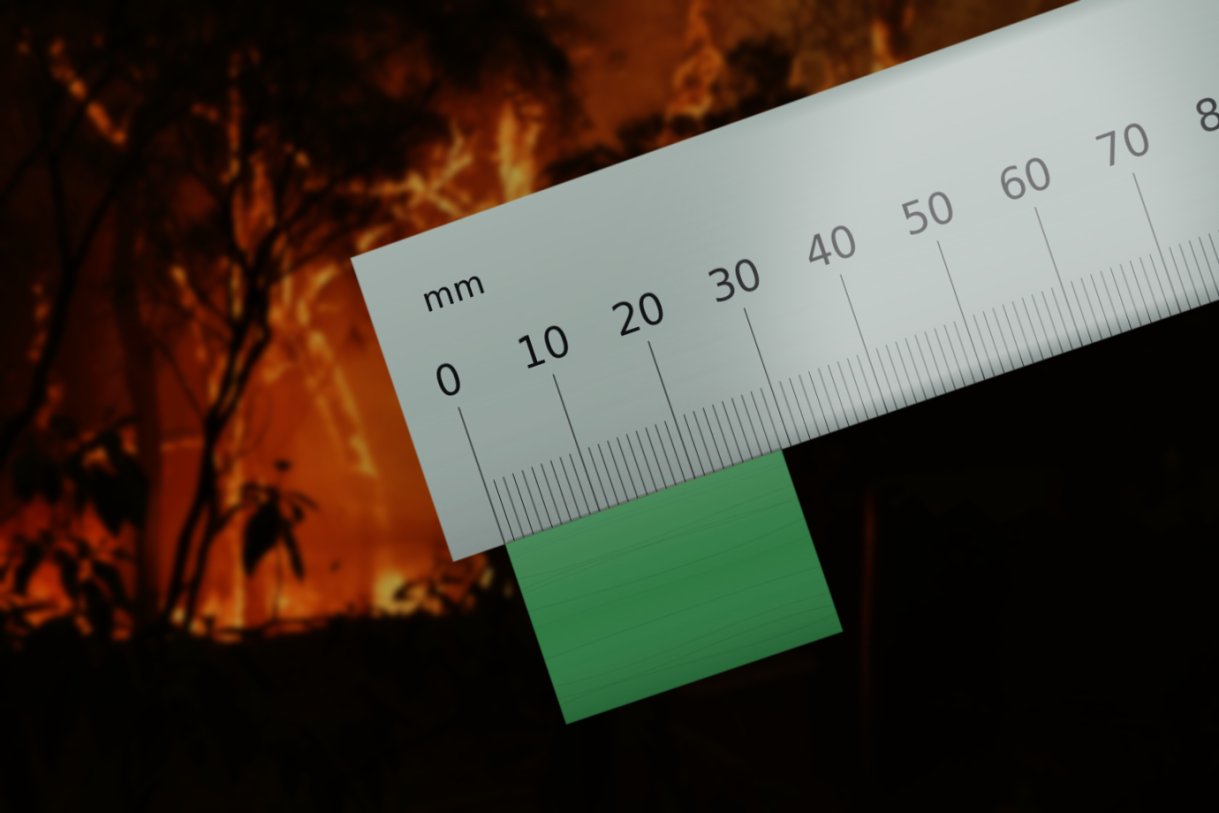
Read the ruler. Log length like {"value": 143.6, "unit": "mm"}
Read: {"value": 29, "unit": "mm"}
